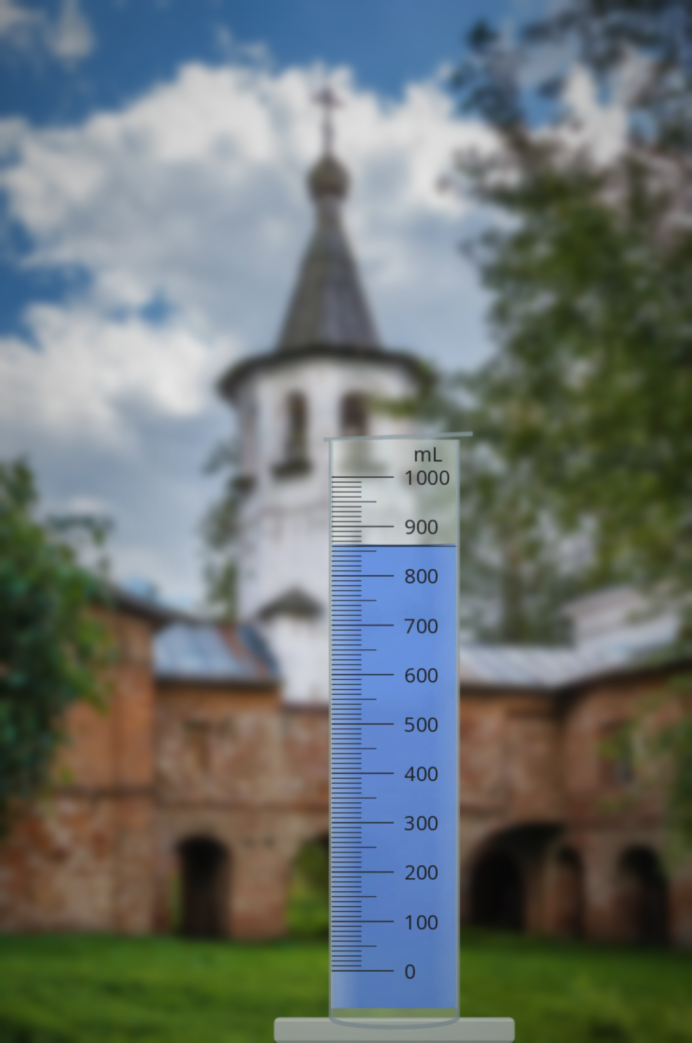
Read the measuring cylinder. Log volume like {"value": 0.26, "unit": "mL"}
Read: {"value": 860, "unit": "mL"}
